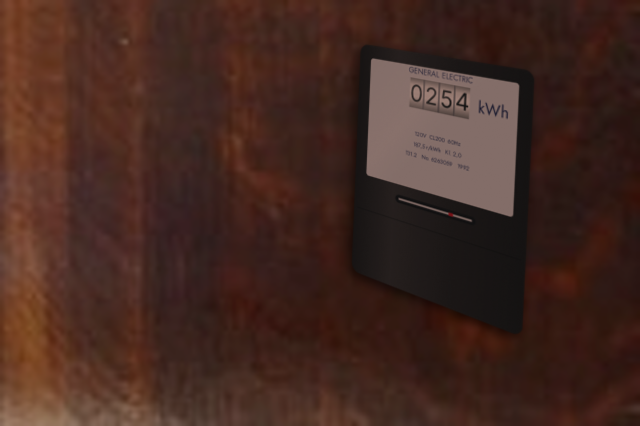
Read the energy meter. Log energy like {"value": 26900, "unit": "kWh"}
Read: {"value": 254, "unit": "kWh"}
